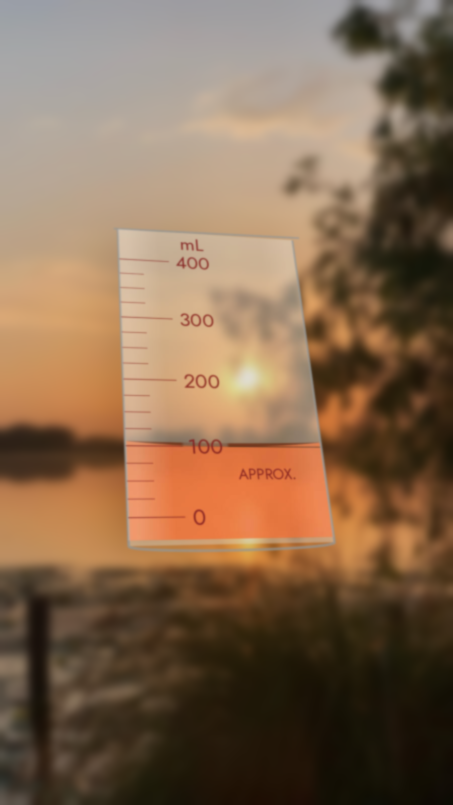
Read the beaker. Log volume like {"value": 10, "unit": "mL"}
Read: {"value": 100, "unit": "mL"}
